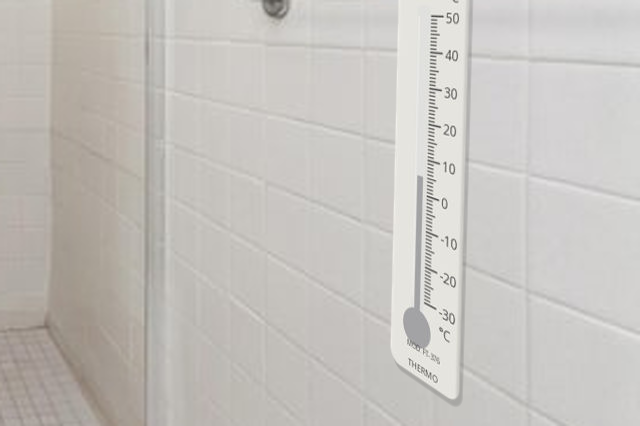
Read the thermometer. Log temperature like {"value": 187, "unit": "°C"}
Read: {"value": 5, "unit": "°C"}
